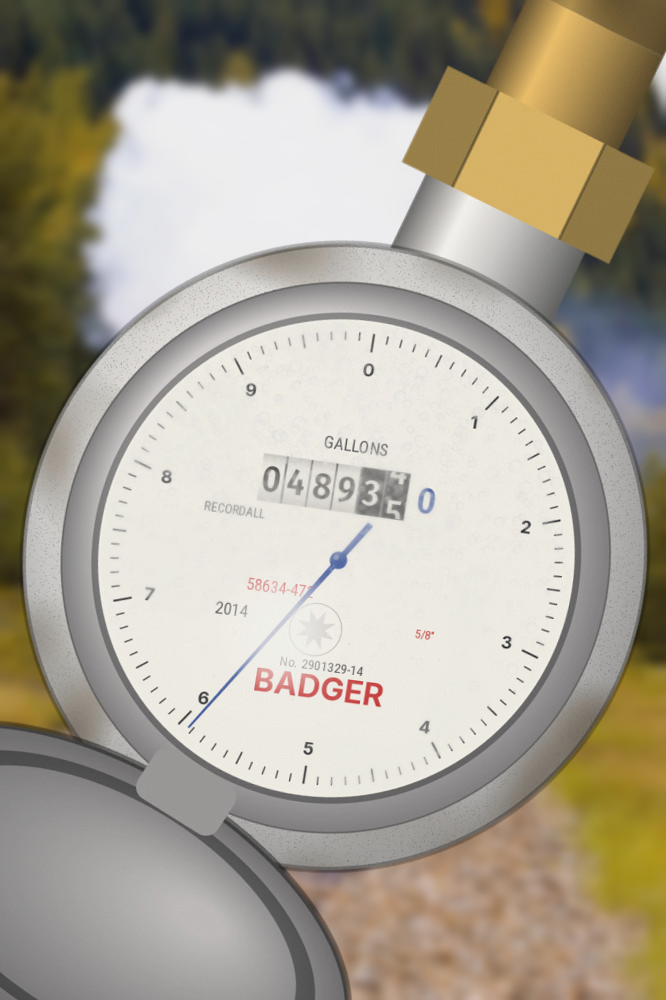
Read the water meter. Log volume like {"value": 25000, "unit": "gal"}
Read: {"value": 489345.9, "unit": "gal"}
